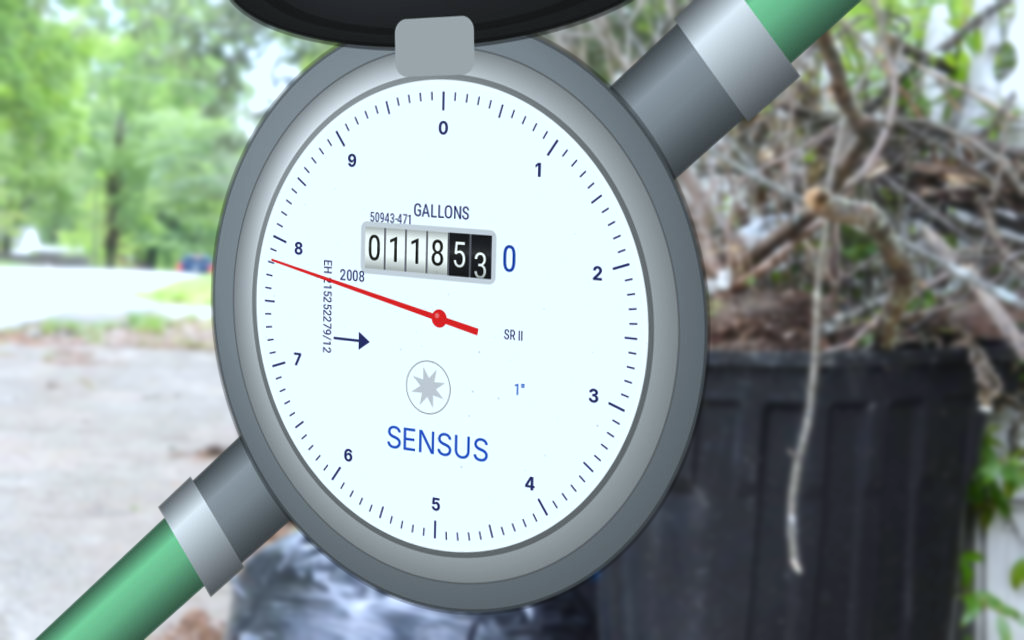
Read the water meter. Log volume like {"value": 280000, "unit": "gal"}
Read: {"value": 118527.8, "unit": "gal"}
